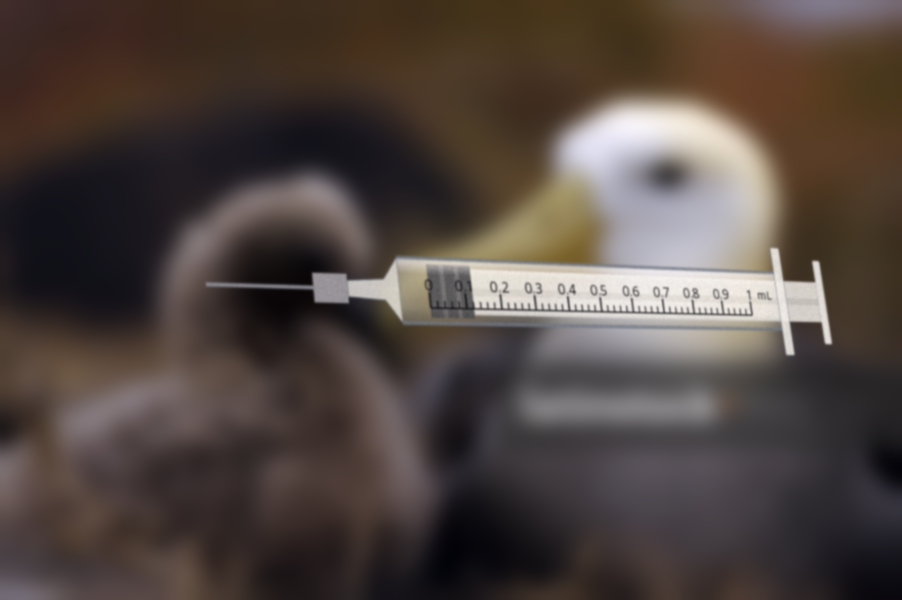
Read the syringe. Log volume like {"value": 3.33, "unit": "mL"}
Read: {"value": 0, "unit": "mL"}
